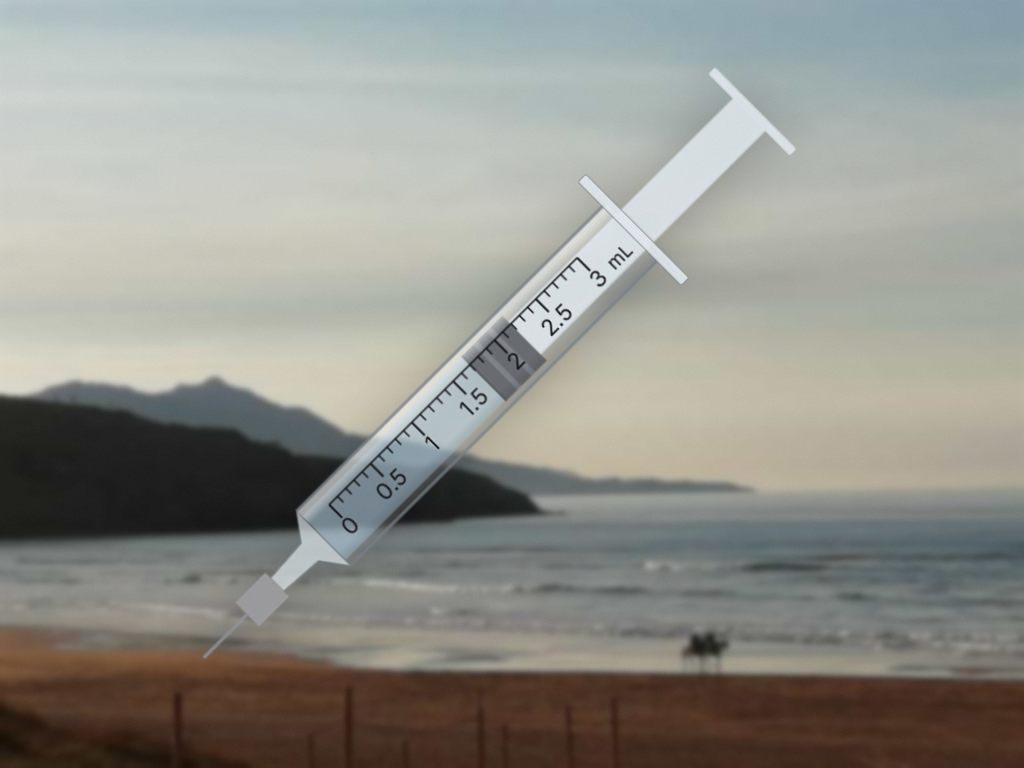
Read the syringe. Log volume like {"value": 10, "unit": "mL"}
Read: {"value": 1.7, "unit": "mL"}
